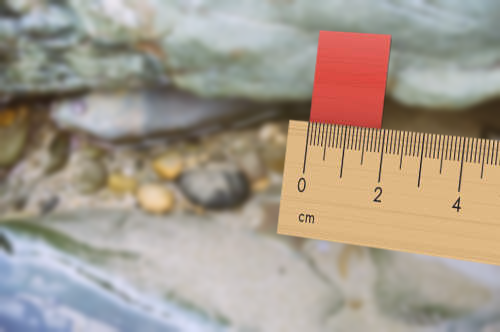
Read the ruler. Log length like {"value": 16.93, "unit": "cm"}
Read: {"value": 1.9, "unit": "cm"}
